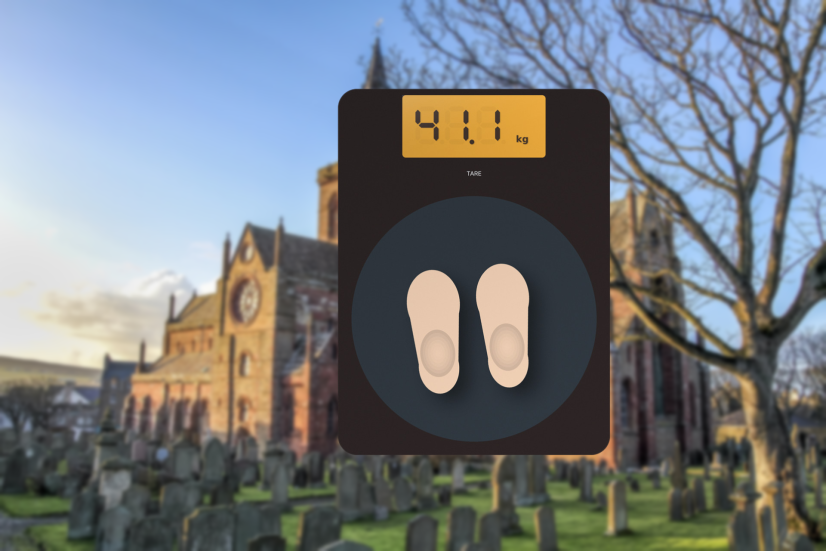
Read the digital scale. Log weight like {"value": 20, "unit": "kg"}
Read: {"value": 41.1, "unit": "kg"}
